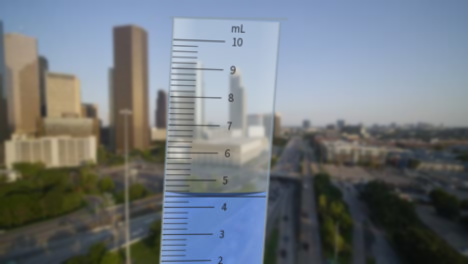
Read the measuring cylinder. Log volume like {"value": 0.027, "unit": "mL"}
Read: {"value": 4.4, "unit": "mL"}
